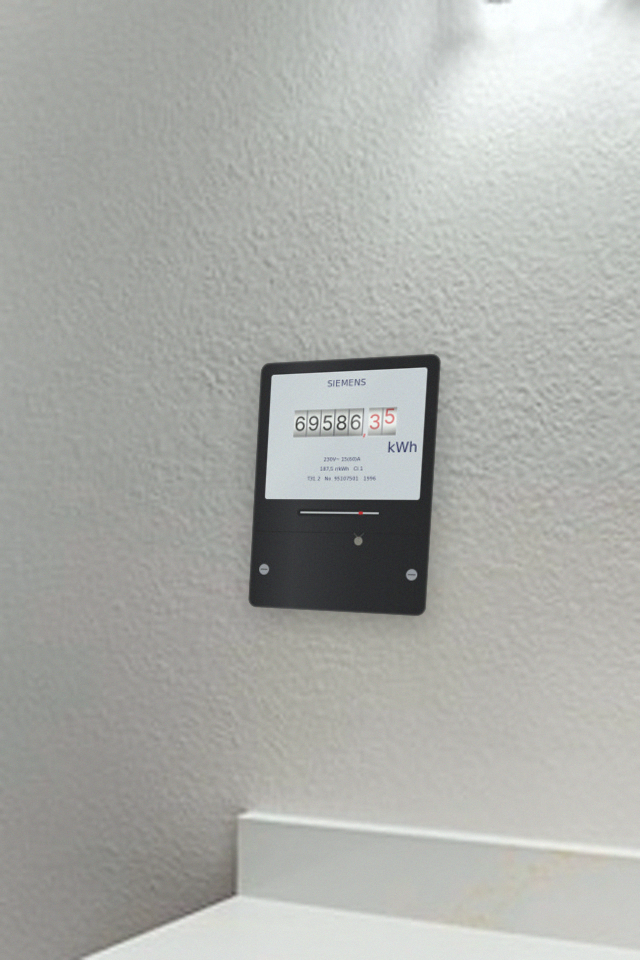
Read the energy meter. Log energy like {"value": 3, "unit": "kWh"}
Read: {"value": 69586.35, "unit": "kWh"}
